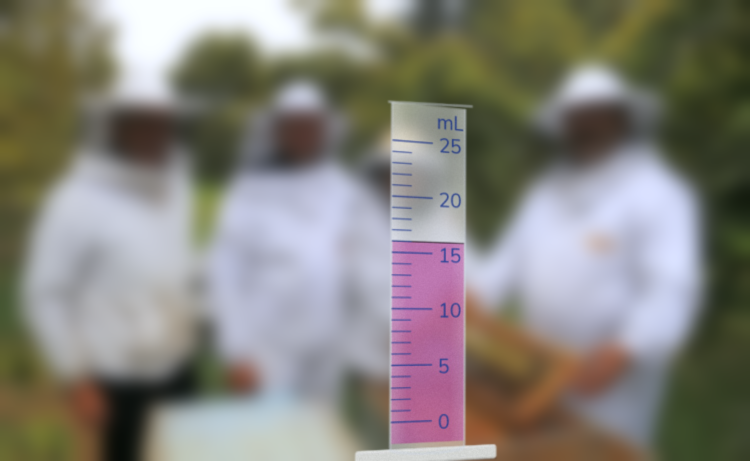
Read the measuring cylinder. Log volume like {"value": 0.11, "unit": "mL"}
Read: {"value": 16, "unit": "mL"}
